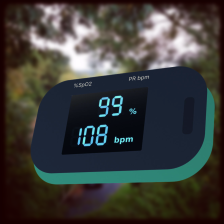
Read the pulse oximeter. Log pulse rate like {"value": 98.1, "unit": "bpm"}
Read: {"value": 108, "unit": "bpm"}
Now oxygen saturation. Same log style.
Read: {"value": 99, "unit": "%"}
